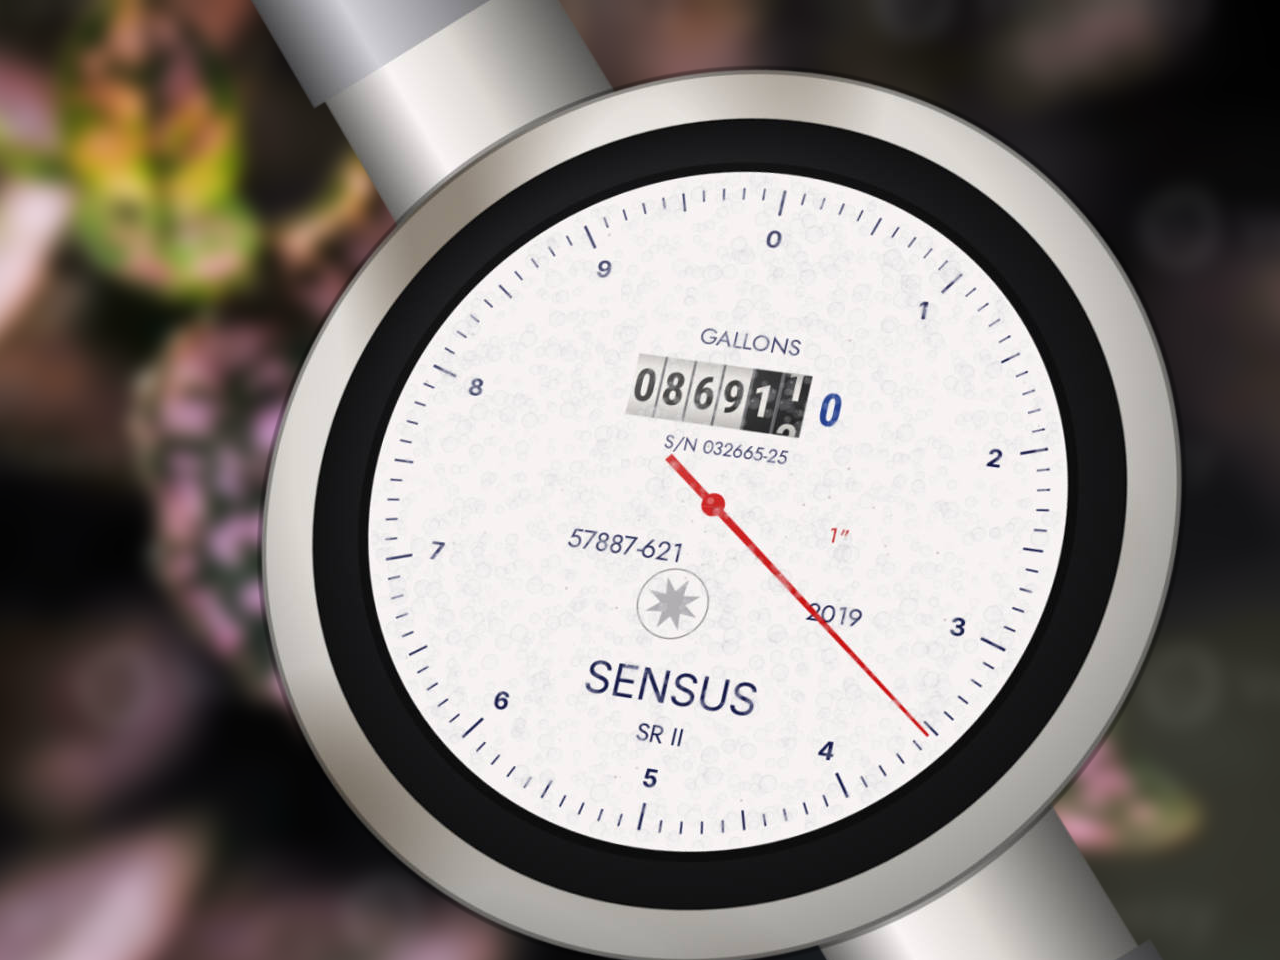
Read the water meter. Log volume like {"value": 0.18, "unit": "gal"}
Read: {"value": 869113.5, "unit": "gal"}
